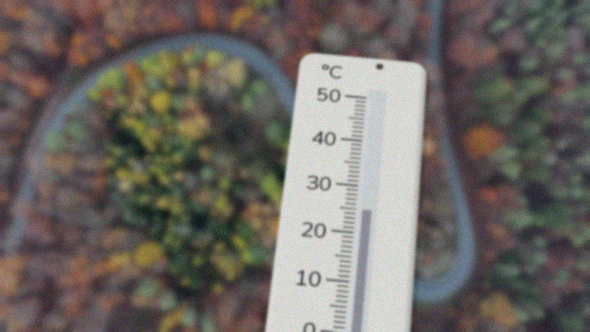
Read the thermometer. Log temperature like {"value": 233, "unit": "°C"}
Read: {"value": 25, "unit": "°C"}
